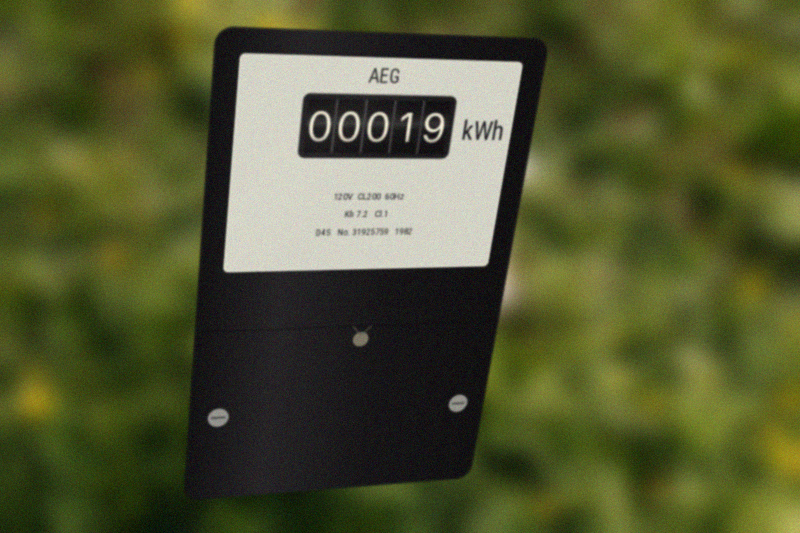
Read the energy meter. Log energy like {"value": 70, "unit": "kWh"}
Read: {"value": 19, "unit": "kWh"}
